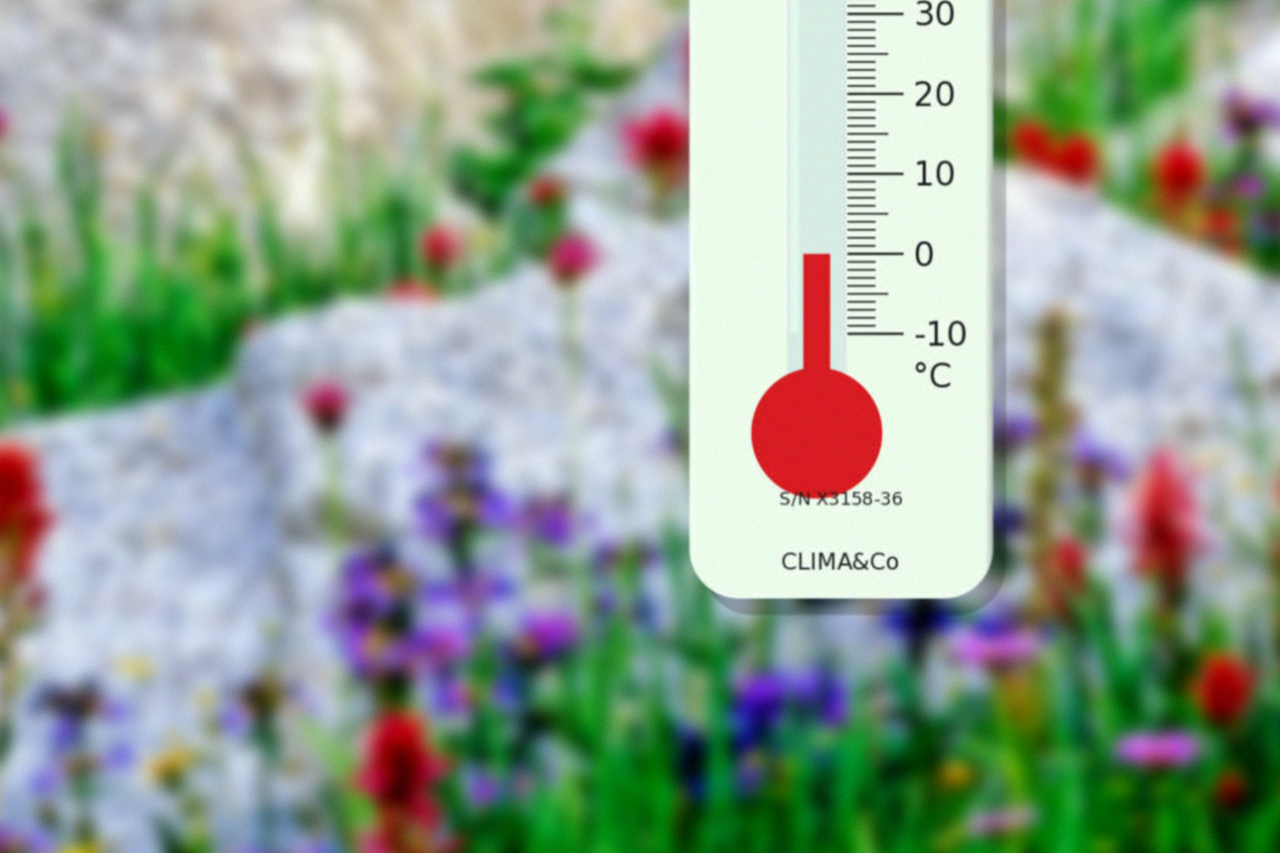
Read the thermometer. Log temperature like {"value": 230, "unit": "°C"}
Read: {"value": 0, "unit": "°C"}
